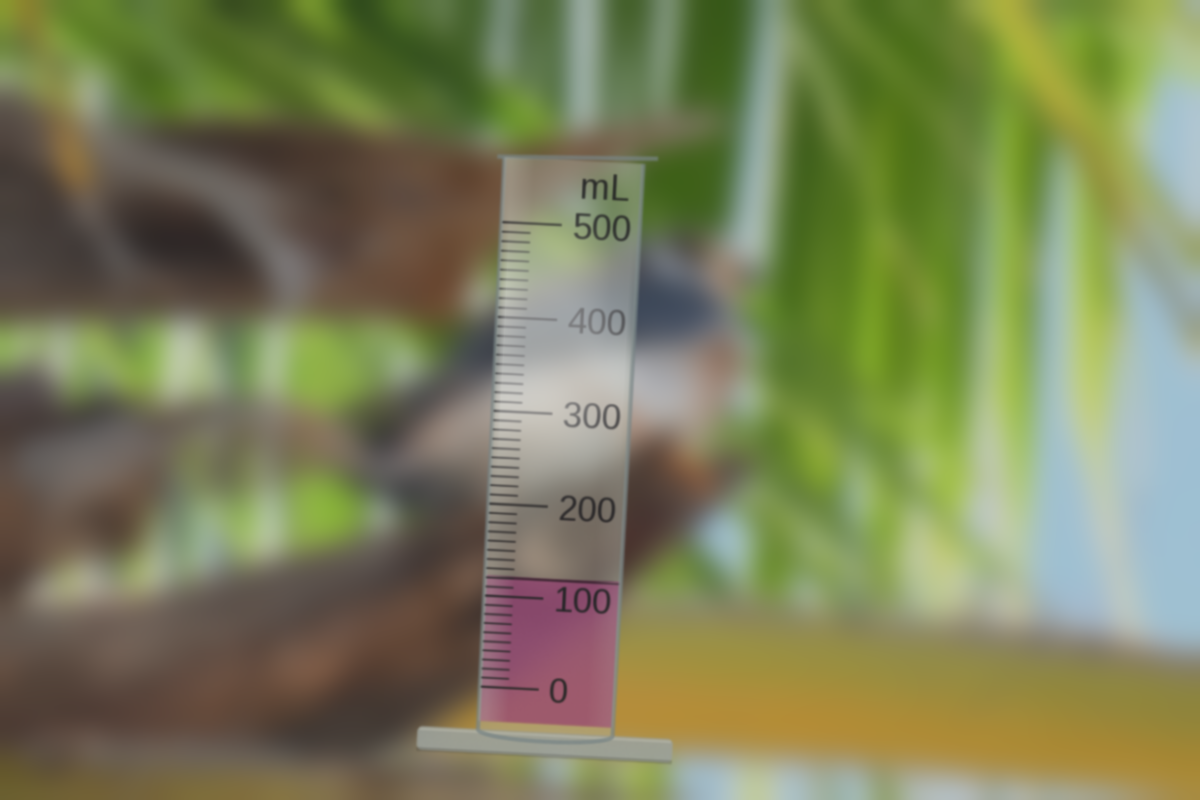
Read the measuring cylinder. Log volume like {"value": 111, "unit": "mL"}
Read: {"value": 120, "unit": "mL"}
